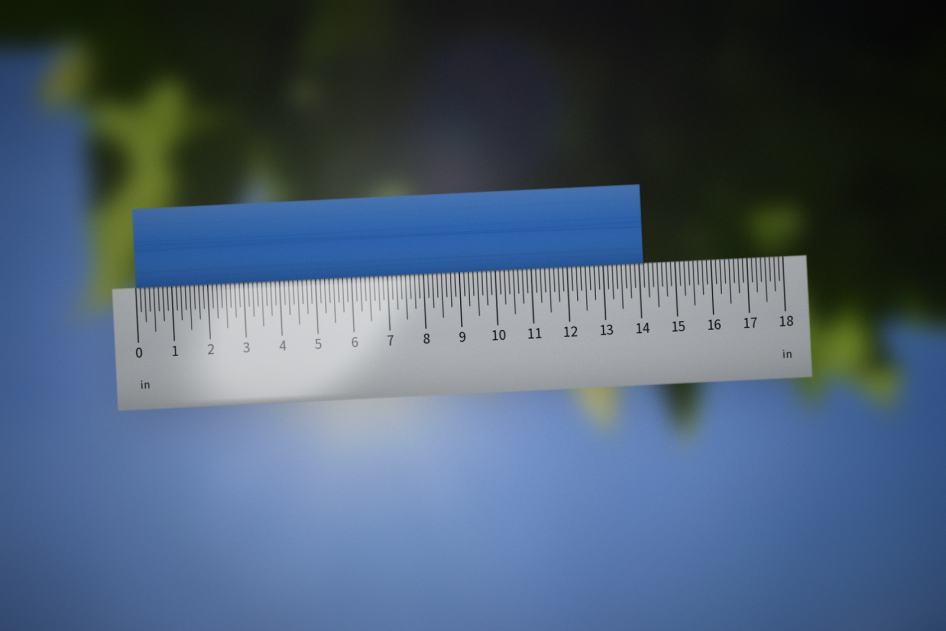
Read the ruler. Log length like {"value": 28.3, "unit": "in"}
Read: {"value": 14.125, "unit": "in"}
